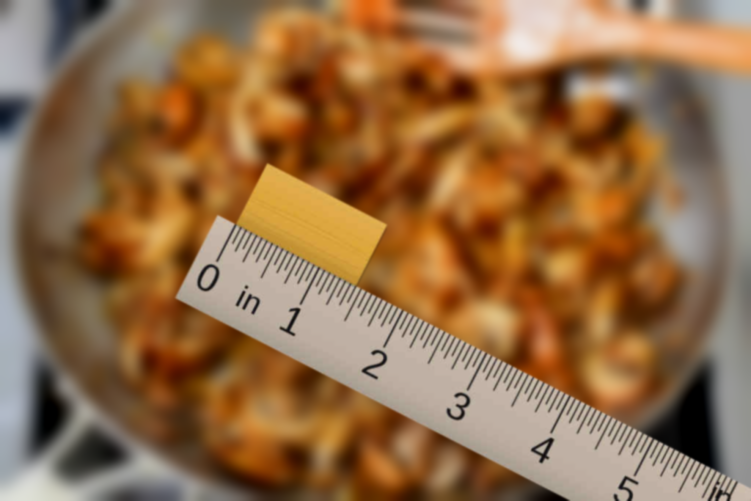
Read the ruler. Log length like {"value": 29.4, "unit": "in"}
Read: {"value": 1.4375, "unit": "in"}
